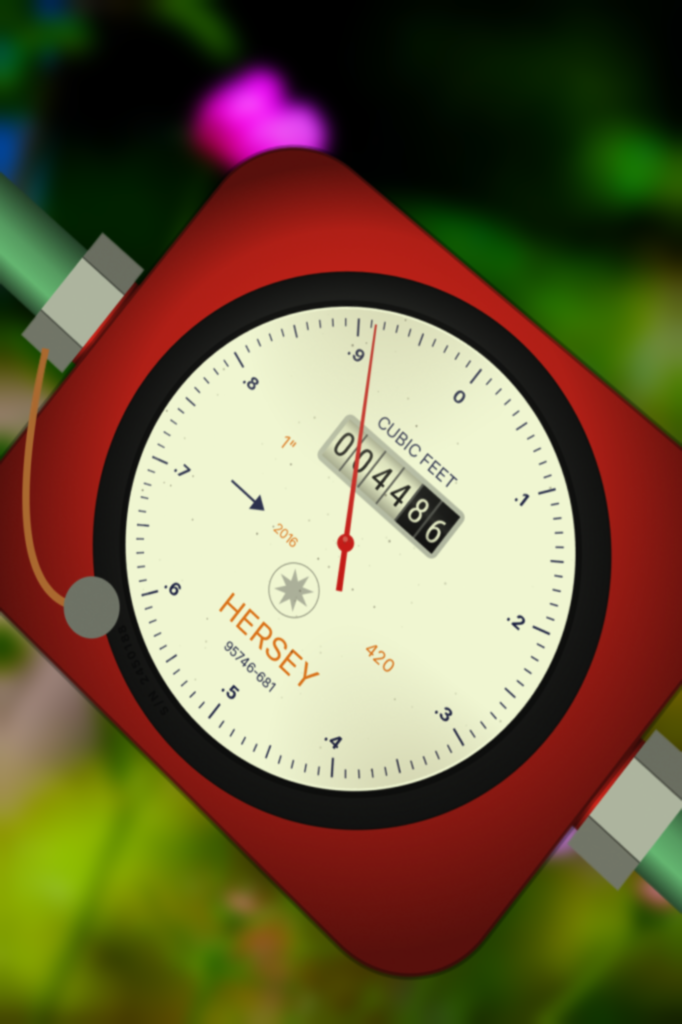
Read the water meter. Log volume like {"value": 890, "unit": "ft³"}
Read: {"value": 4485.91, "unit": "ft³"}
